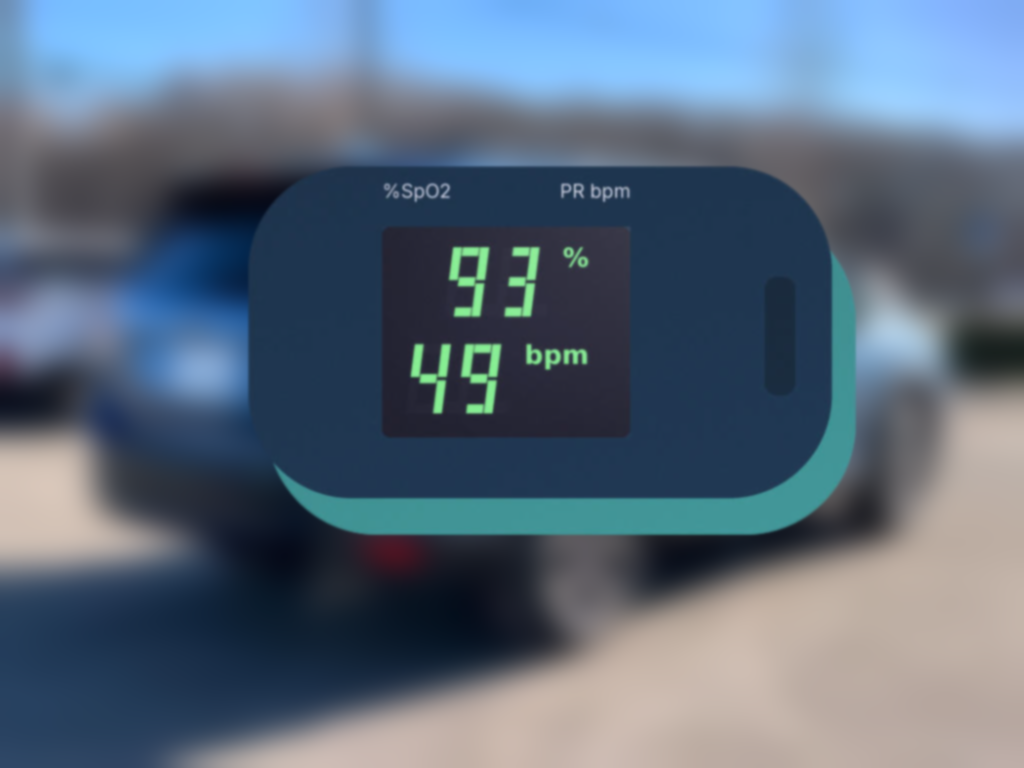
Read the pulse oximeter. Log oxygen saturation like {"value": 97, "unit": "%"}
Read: {"value": 93, "unit": "%"}
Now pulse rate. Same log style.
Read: {"value": 49, "unit": "bpm"}
